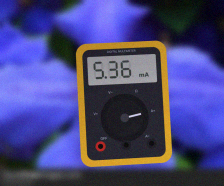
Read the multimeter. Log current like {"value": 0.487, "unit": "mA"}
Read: {"value": 5.36, "unit": "mA"}
